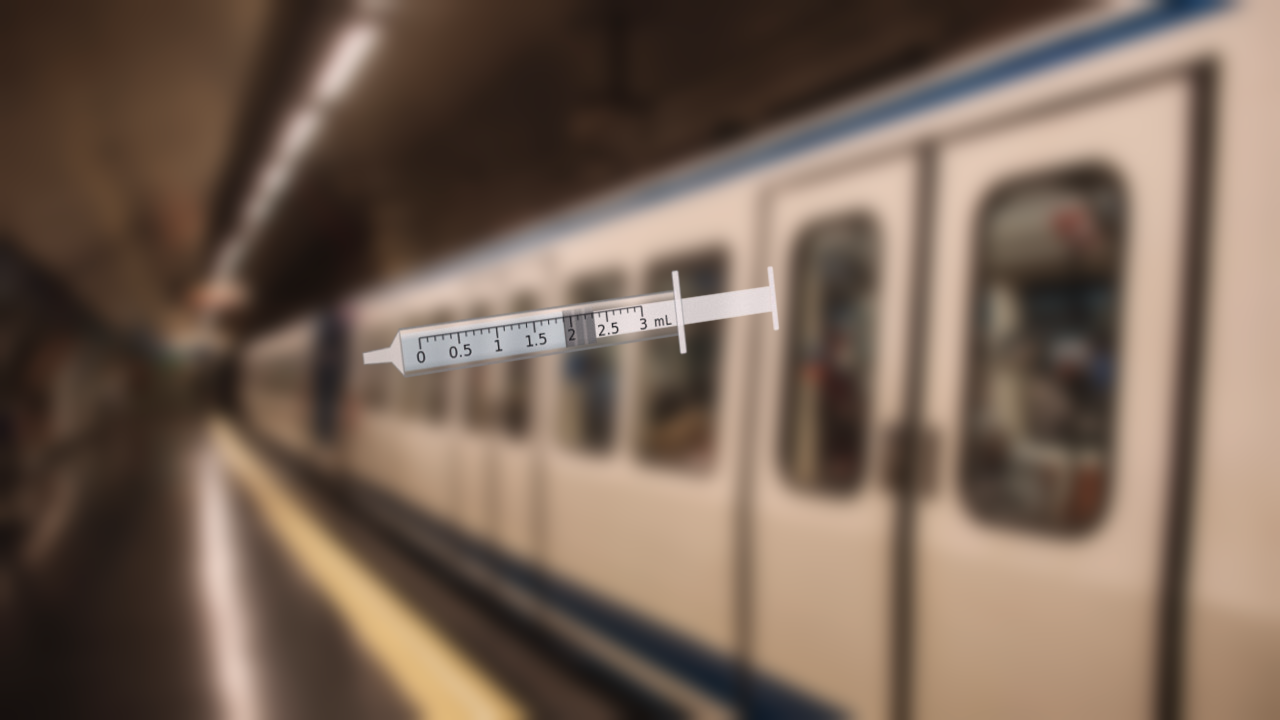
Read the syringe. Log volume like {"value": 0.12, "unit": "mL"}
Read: {"value": 1.9, "unit": "mL"}
